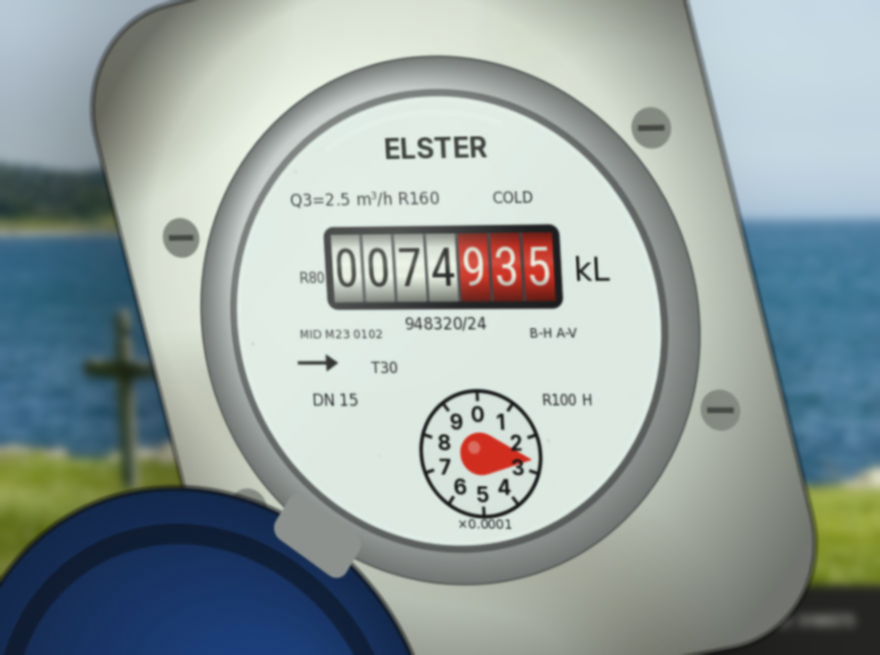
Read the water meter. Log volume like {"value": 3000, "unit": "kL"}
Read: {"value": 74.9352, "unit": "kL"}
